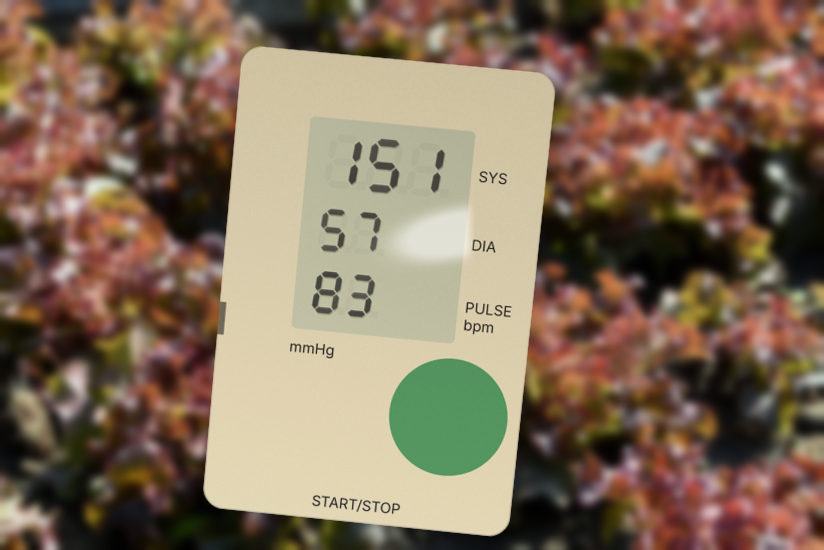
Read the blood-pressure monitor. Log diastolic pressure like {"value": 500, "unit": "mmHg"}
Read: {"value": 57, "unit": "mmHg"}
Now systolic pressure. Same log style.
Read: {"value": 151, "unit": "mmHg"}
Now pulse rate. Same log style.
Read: {"value": 83, "unit": "bpm"}
